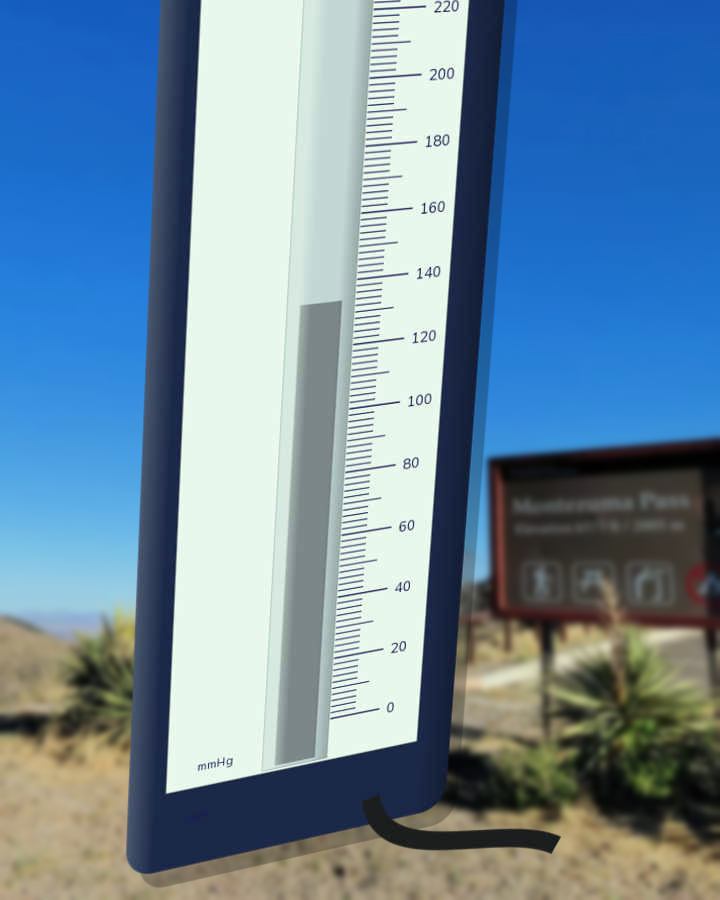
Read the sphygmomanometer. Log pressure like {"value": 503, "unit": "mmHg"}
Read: {"value": 134, "unit": "mmHg"}
